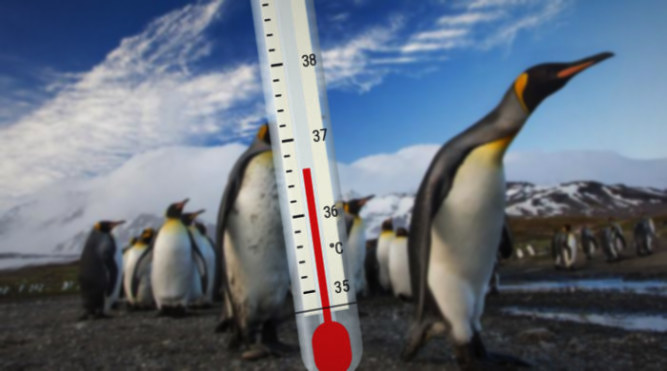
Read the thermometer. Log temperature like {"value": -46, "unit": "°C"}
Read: {"value": 36.6, "unit": "°C"}
